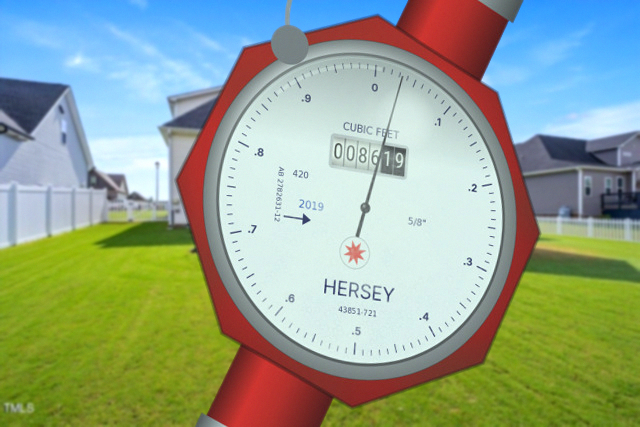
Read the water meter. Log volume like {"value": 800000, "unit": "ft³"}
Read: {"value": 8619.03, "unit": "ft³"}
